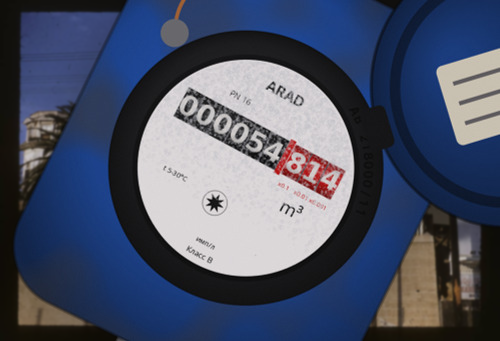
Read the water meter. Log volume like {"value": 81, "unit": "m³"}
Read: {"value": 54.814, "unit": "m³"}
